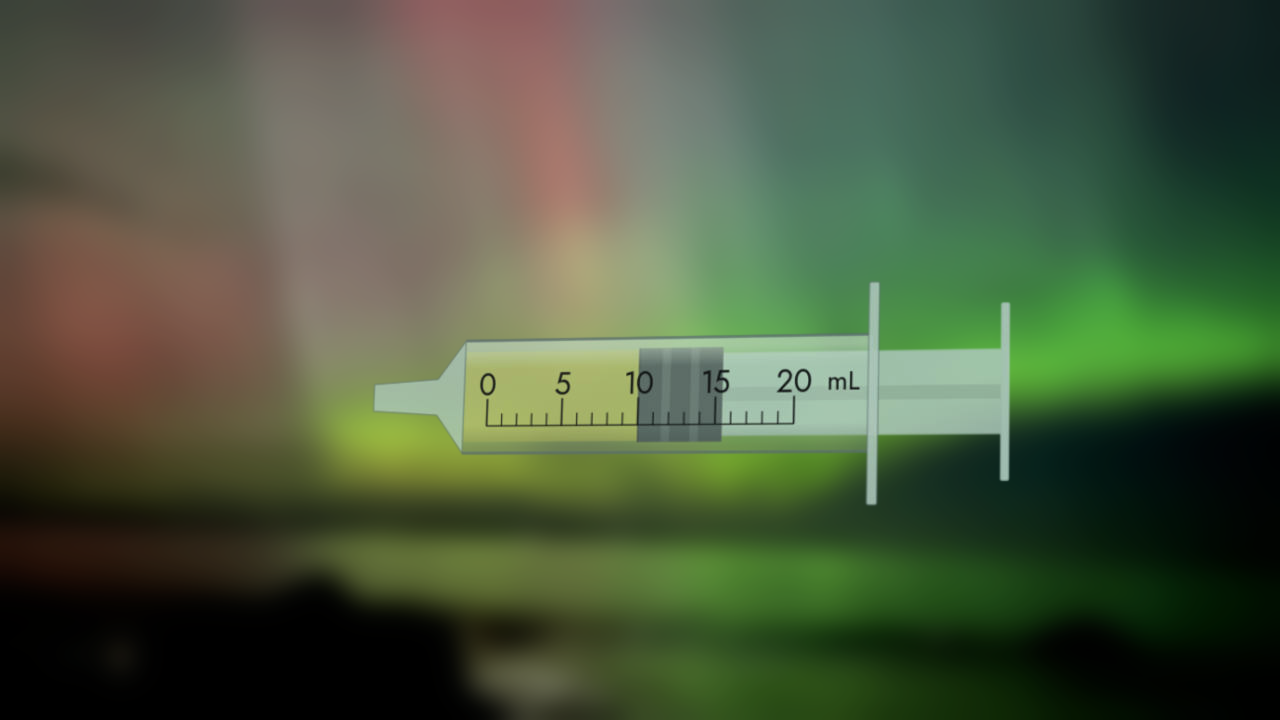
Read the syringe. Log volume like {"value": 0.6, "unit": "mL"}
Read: {"value": 10, "unit": "mL"}
